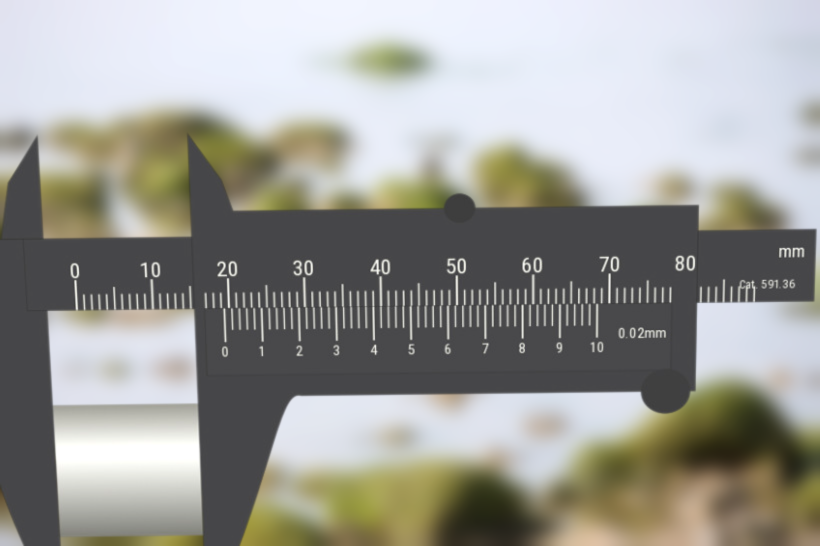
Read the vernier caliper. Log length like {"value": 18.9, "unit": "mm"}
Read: {"value": 19.4, "unit": "mm"}
